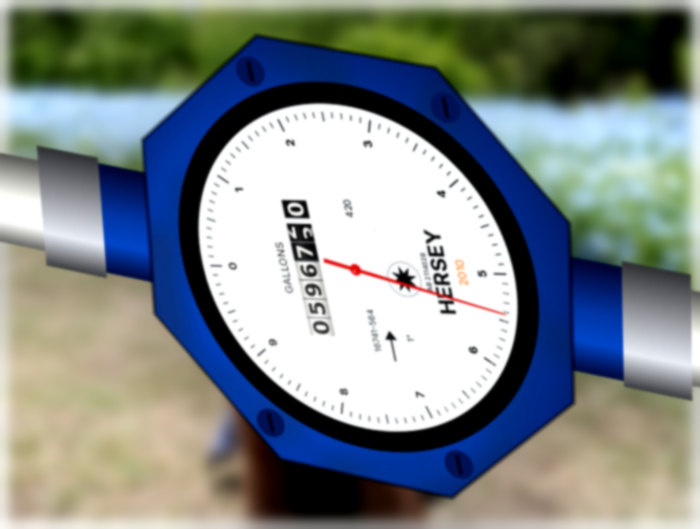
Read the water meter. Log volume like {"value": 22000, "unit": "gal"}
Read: {"value": 596725.4, "unit": "gal"}
